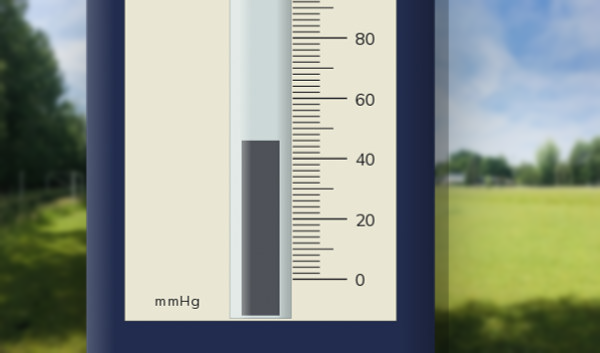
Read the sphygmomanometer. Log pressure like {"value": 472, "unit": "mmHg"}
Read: {"value": 46, "unit": "mmHg"}
